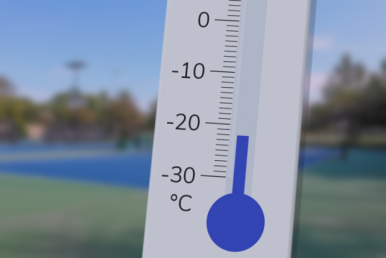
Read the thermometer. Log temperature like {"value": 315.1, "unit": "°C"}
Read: {"value": -22, "unit": "°C"}
